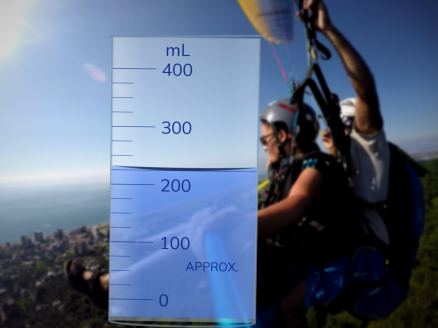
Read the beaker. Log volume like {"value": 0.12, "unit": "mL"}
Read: {"value": 225, "unit": "mL"}
